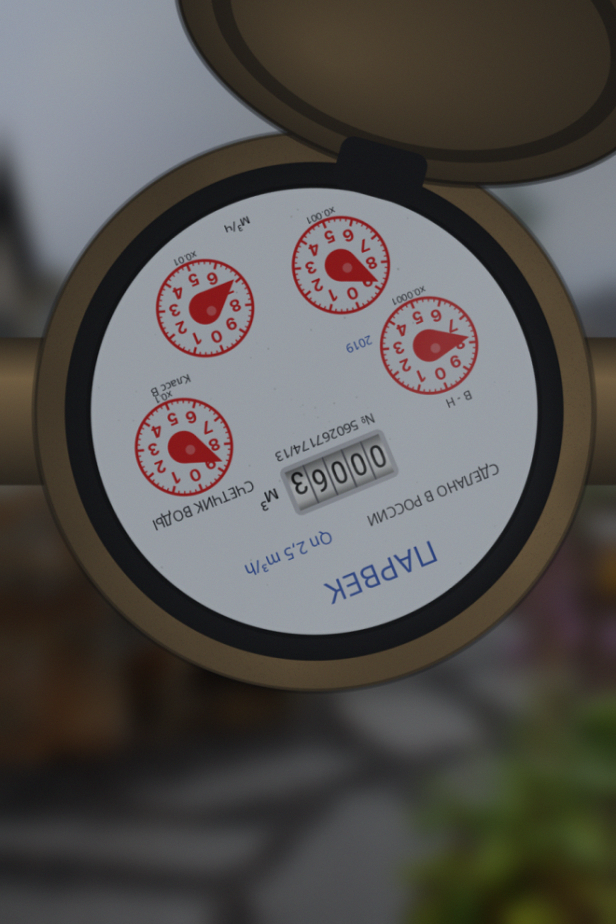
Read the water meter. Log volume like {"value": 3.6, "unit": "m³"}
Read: {"value": 62.8687, "unit": "m³"}
